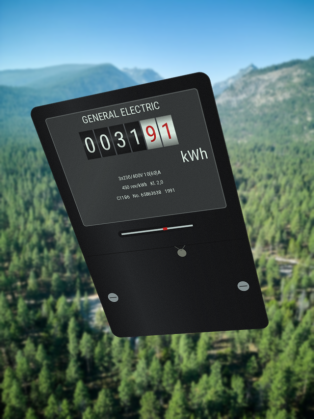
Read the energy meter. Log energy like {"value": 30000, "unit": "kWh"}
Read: {"value": 31.91, "unit": "kWh"}
